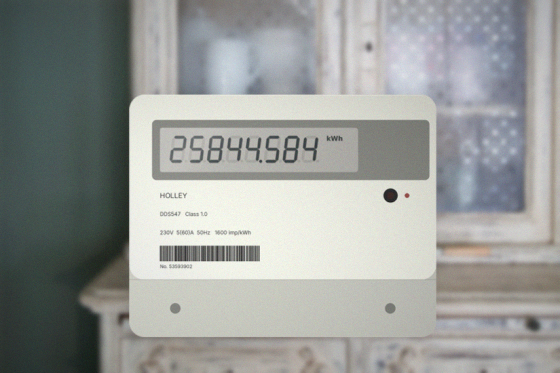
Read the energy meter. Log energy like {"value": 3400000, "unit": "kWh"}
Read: {"value": 25844.584, "unit": "kWh"}
